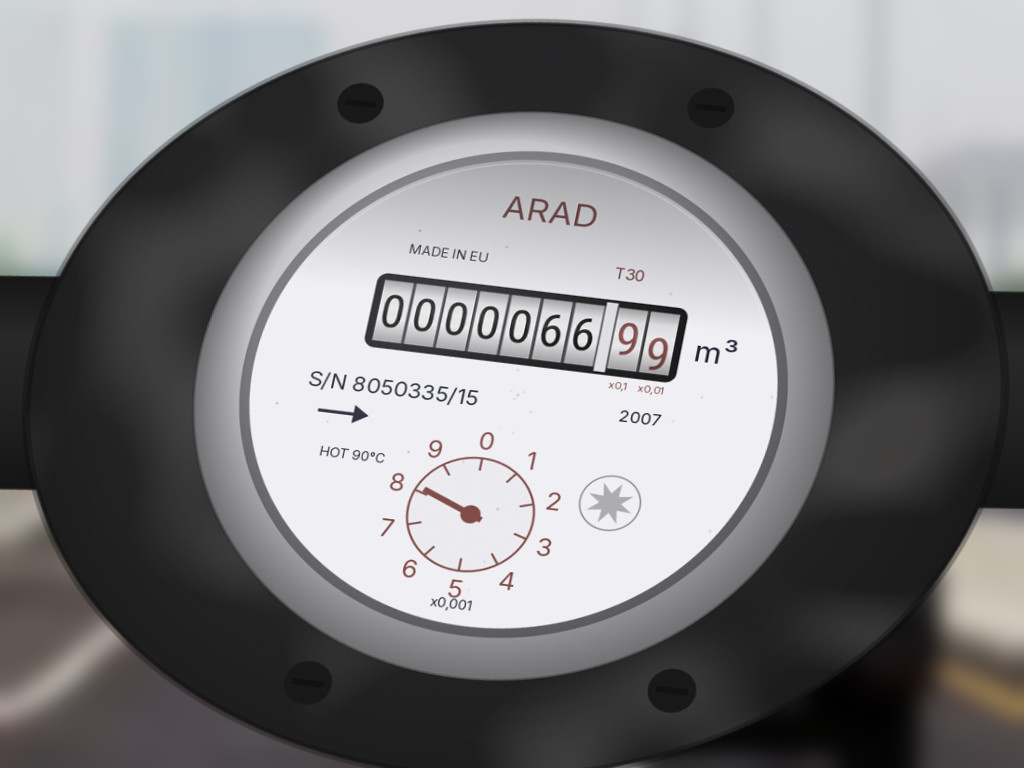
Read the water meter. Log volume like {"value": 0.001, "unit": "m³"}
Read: {"value": 66.988, "unit": "m³"}
